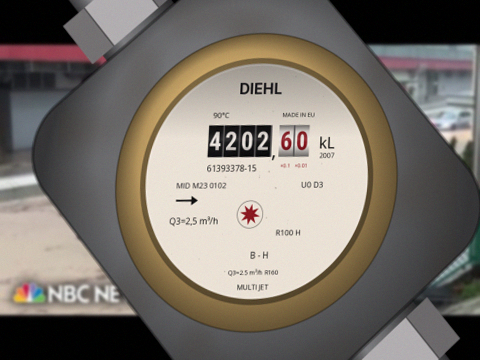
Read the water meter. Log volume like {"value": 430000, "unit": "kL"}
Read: {"value": 4202.60, "unit": "kL"}
